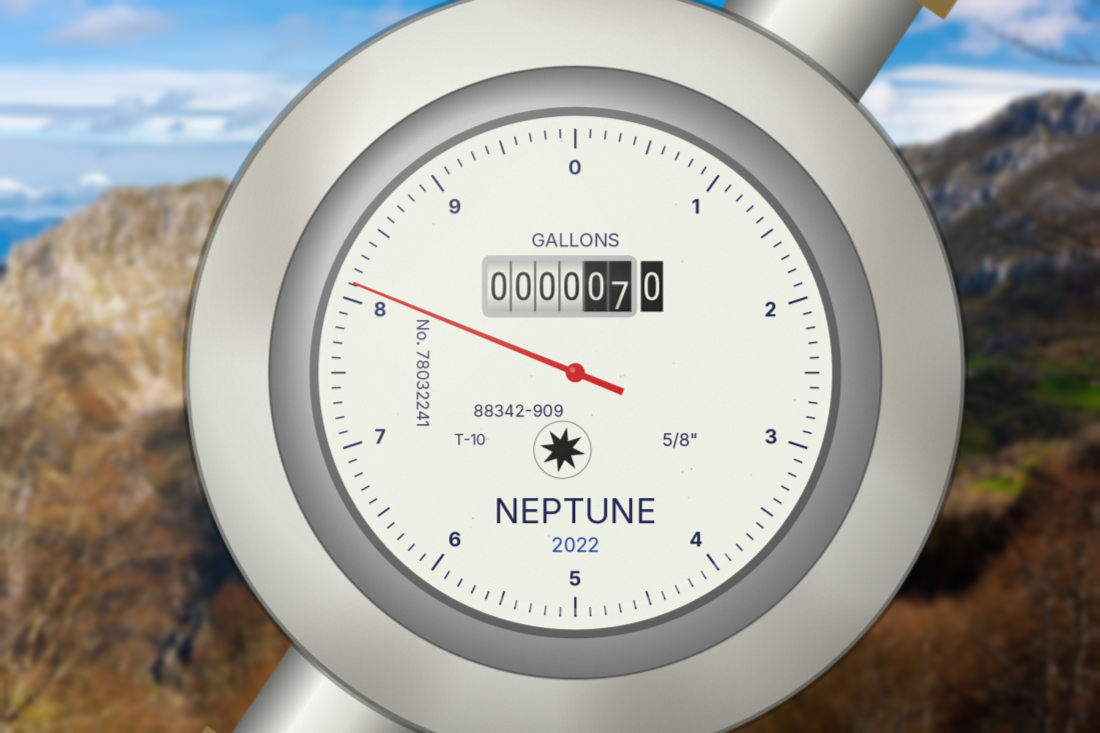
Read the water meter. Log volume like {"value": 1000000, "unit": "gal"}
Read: {"value": 68.1, "unit": "gal"}
